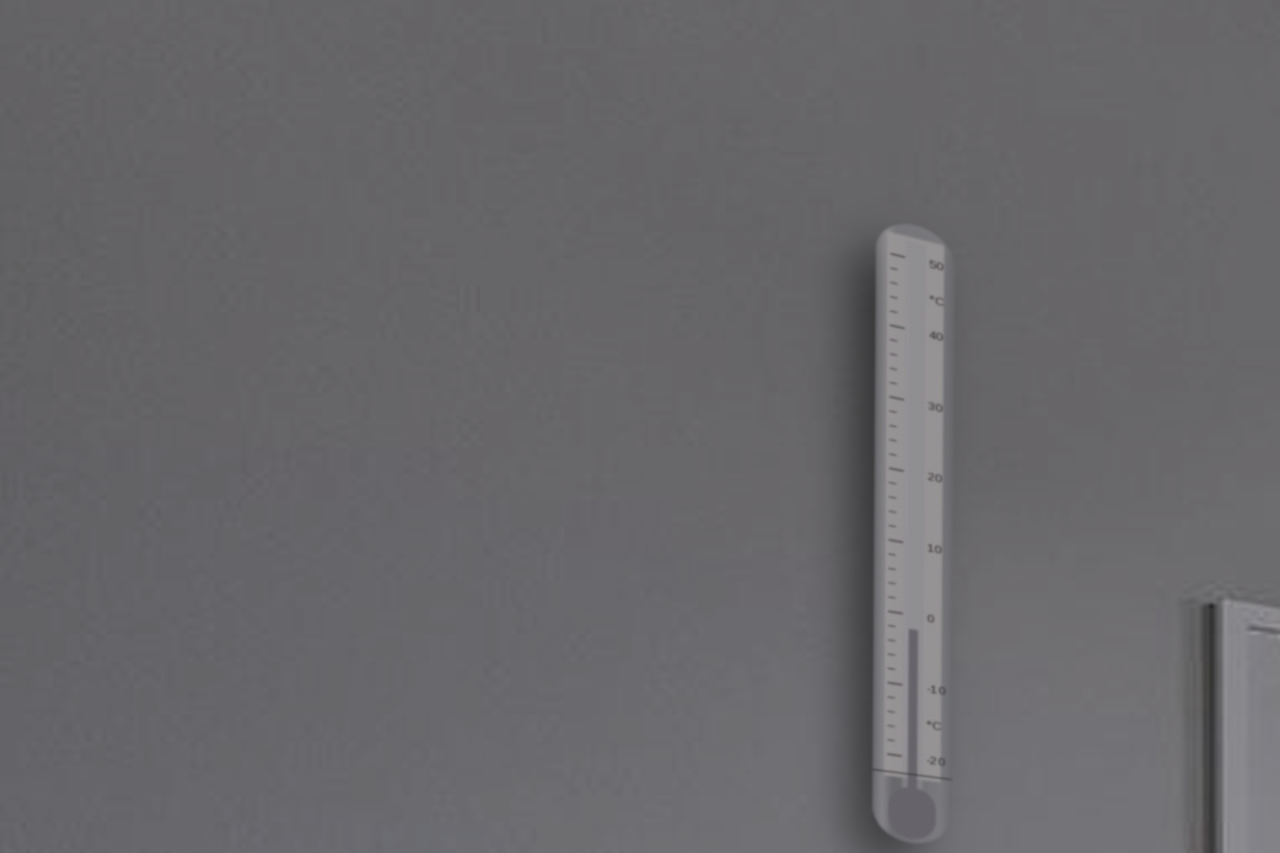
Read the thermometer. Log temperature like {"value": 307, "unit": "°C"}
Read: {"value": -2, "unit": "°C"}
